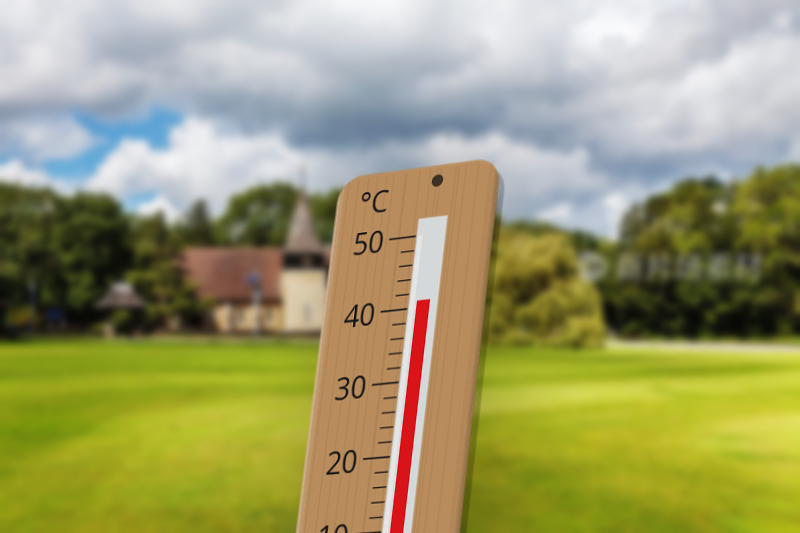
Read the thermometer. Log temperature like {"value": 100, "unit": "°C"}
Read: {"value": 41, "unit": "°C"}
